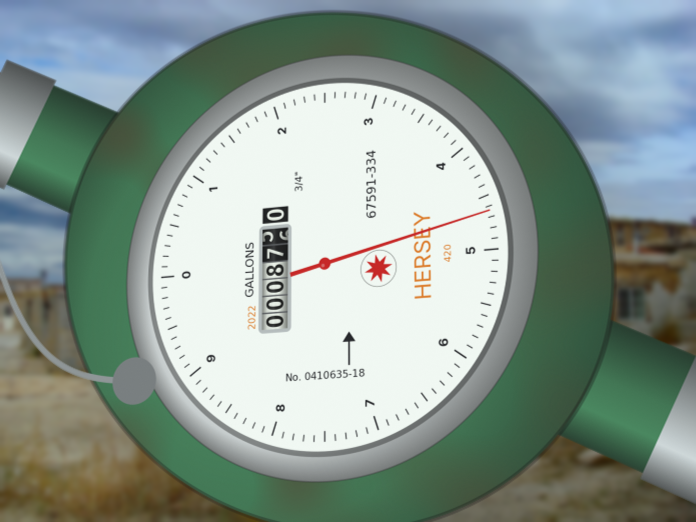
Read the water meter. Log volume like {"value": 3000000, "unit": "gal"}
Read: {"value": 8754.6, "unit": "gal"}
